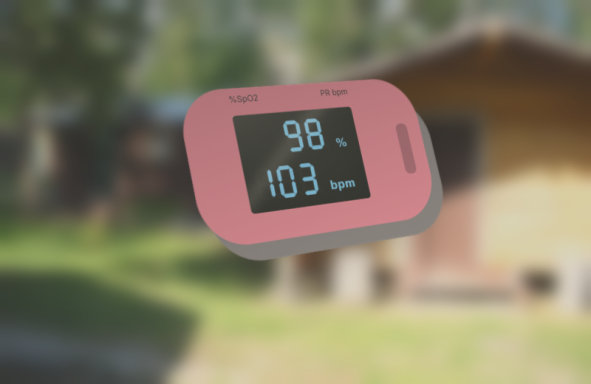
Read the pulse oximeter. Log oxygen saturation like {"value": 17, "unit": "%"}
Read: {"value": 98, "unit": "%"}
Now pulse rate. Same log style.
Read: {"value": 103, "unit": "bpm"}
